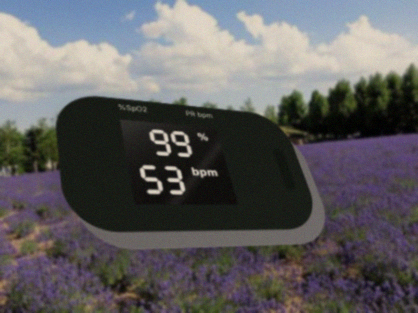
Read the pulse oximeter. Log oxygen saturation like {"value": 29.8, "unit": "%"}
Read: {"value": 99, "unit": "%"}
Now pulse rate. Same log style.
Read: {"value": 53, "unit": "bpm"}
